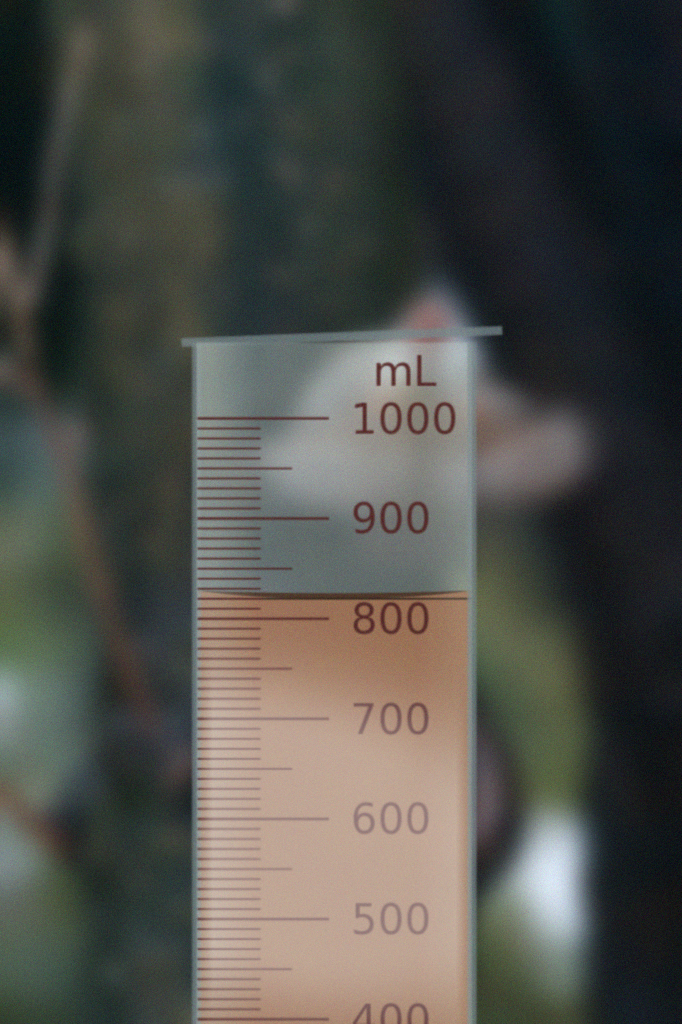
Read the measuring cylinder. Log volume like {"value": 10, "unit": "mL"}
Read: {"value": 820, "unit": "mL"}
